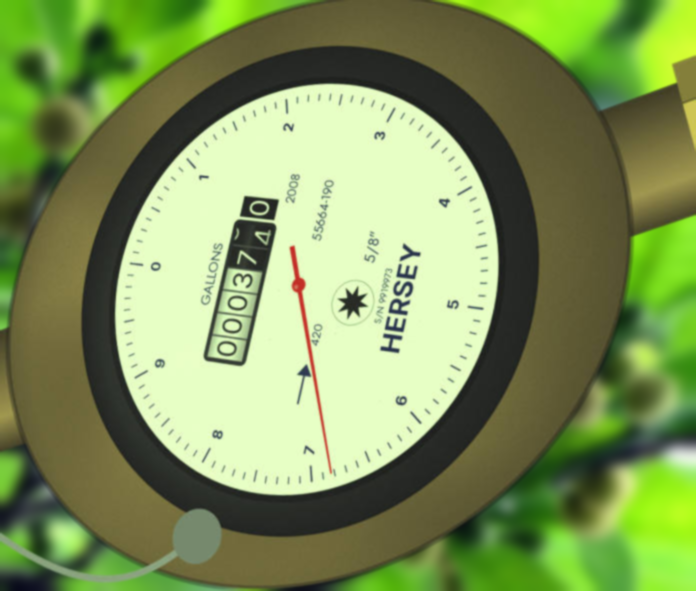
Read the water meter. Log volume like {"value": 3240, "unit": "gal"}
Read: {"value": 3736.8, "unit": "gal"}
